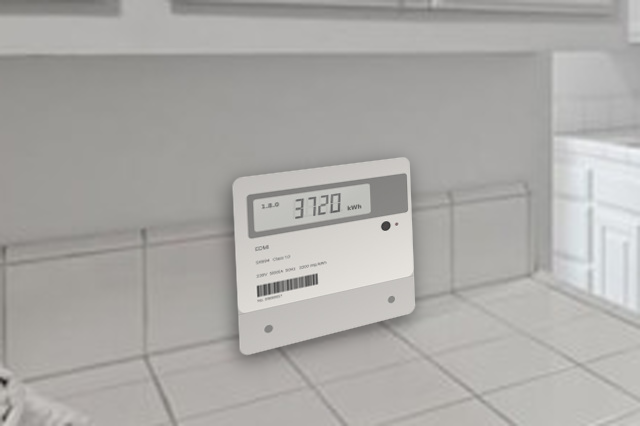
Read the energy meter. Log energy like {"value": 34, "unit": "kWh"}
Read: {"value": 3720, "unit": "kWh"}
